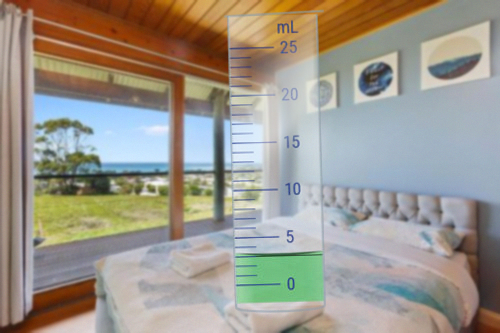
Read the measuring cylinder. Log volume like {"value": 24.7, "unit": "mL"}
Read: {"value": 3, "unit": "mL"}
